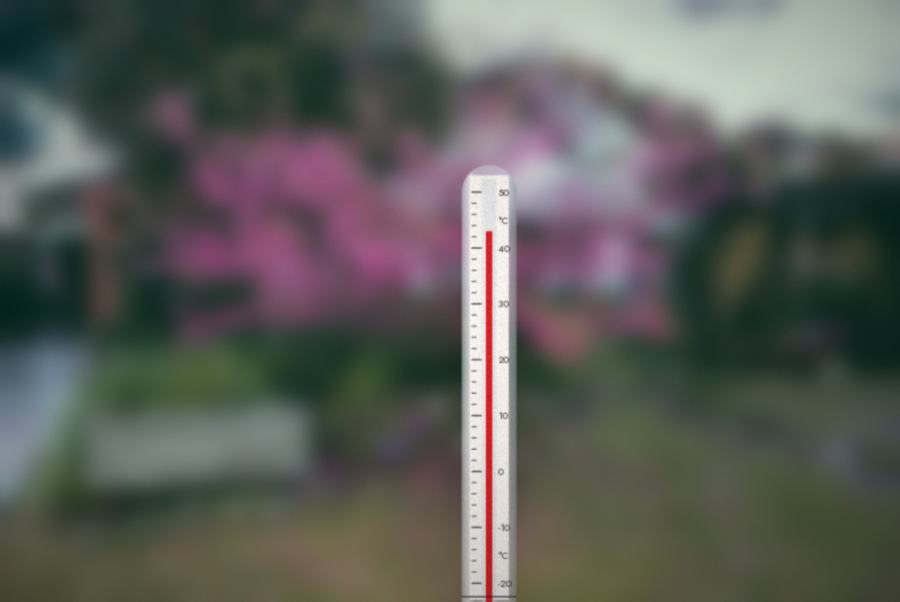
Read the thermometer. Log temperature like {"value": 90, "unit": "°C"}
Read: {"value": 43, "unit": "°C"}
